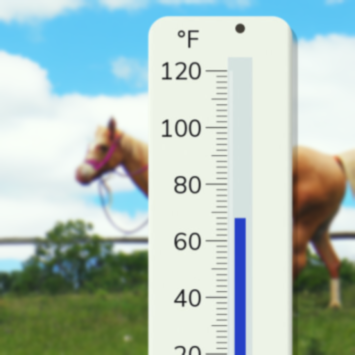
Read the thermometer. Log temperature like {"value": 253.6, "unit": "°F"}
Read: {"value": 68, "unit": "°F"}
